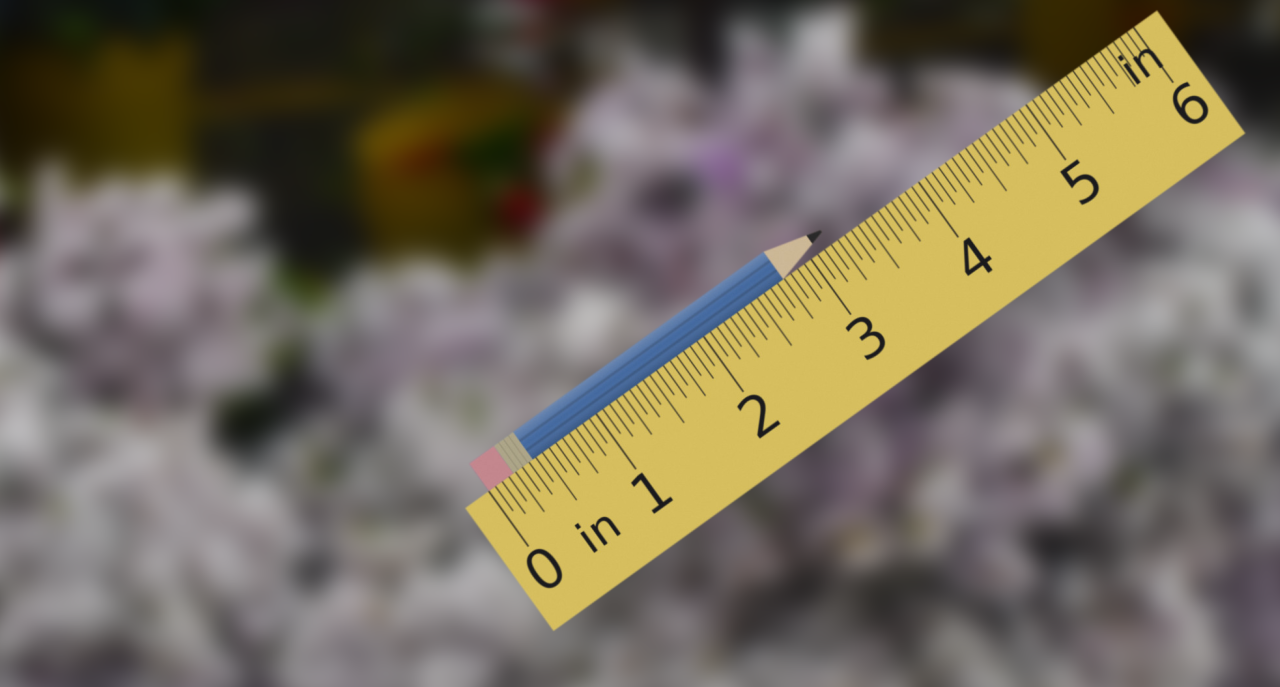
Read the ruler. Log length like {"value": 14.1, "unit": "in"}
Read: {"value": 3.1875, "unit": "in"}
